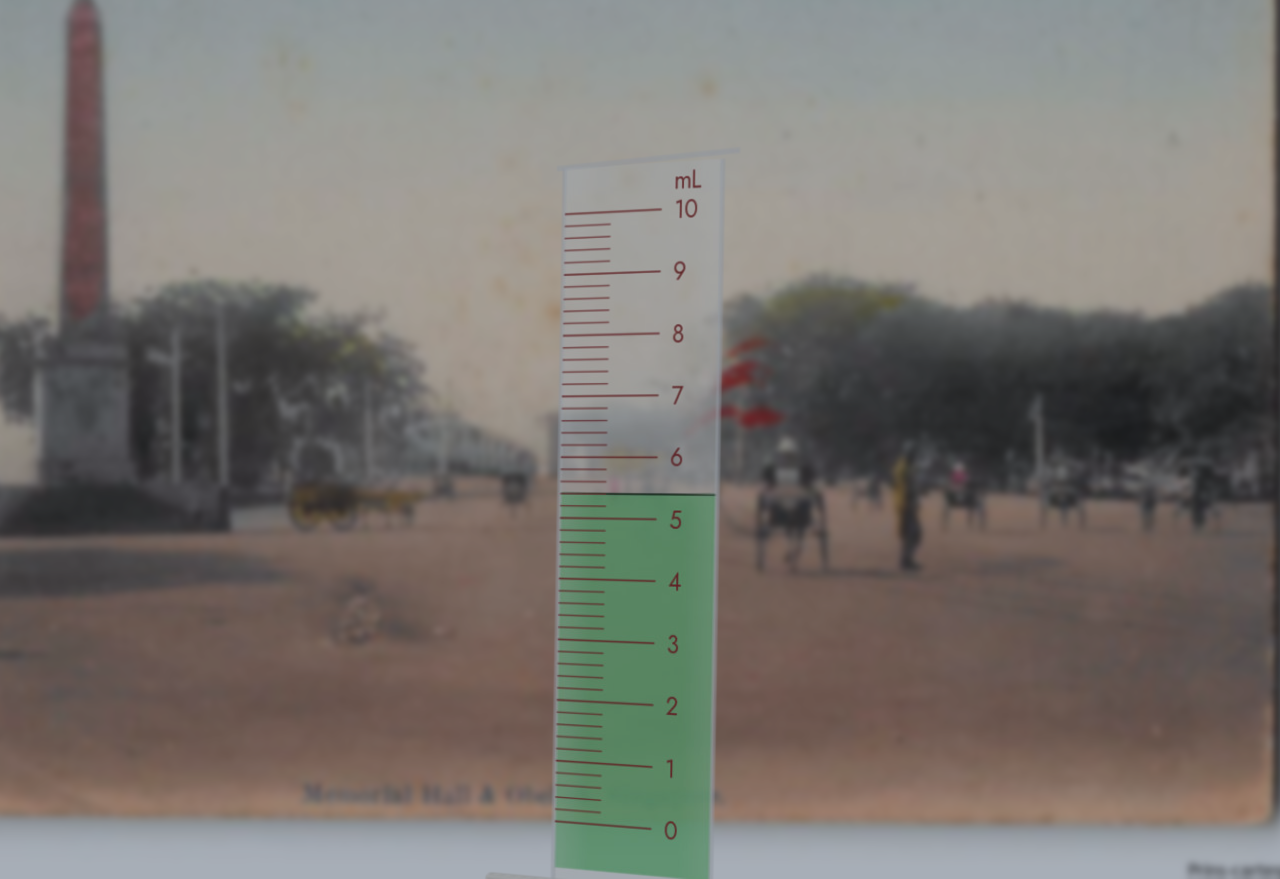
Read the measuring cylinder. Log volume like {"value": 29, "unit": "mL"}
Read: {"value": 5.4, "unit": "mL"}
